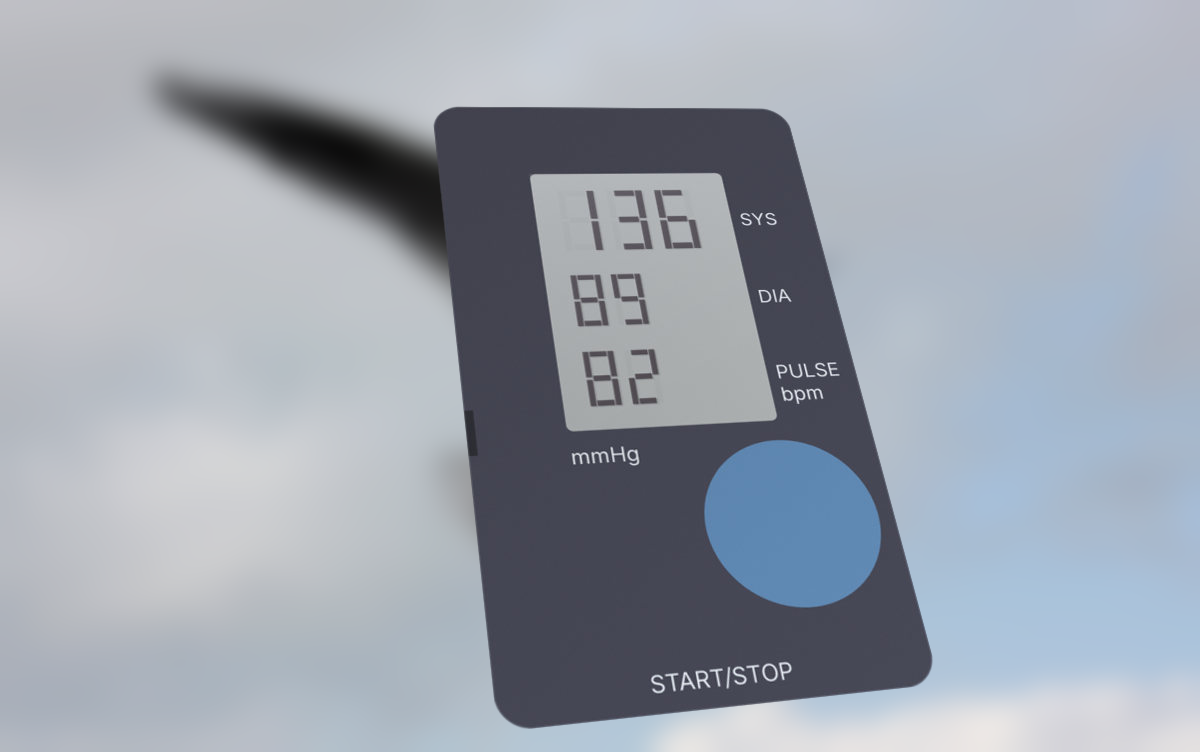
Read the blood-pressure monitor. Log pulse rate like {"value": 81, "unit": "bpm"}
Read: {"value": 82, "unit": "bpm"}
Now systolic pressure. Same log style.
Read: {"value": 136, "unit": "mmHg"}
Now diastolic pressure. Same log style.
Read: {"value": 89, "unit": "mmHg"}
